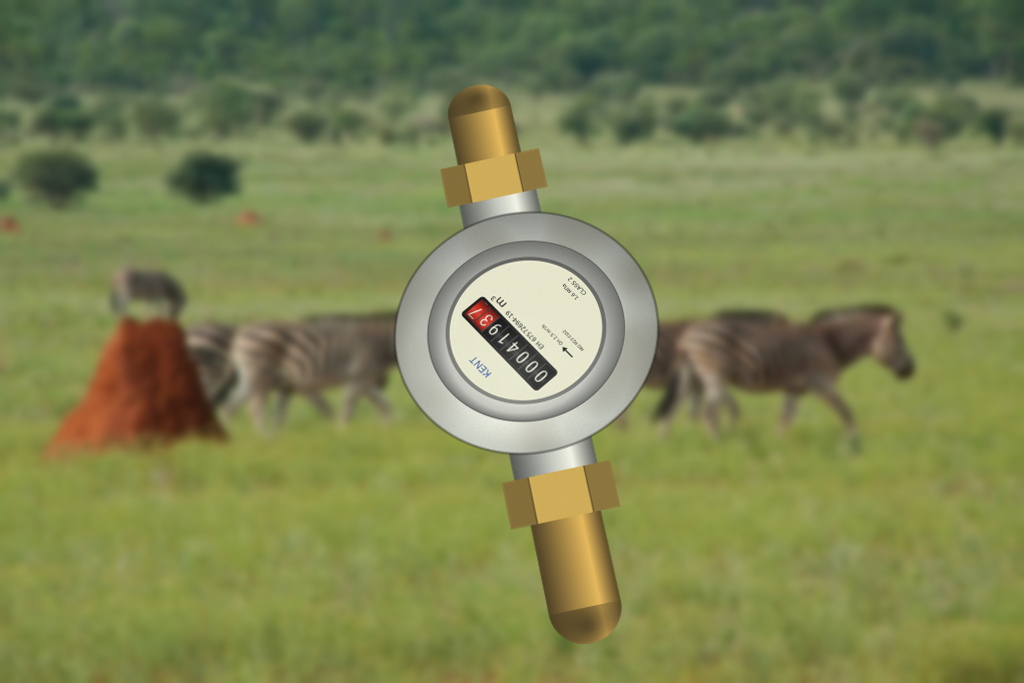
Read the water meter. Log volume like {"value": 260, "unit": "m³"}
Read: {"value": 419.37, "unit": "m³"}
